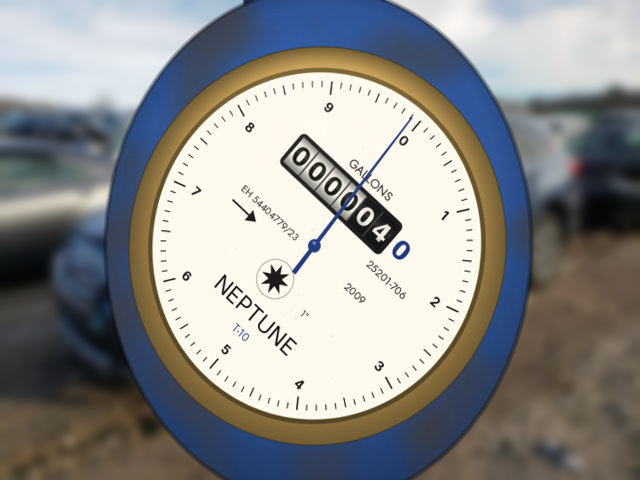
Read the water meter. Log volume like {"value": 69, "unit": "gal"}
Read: {"value": 39.9, "unit": "gal"}
